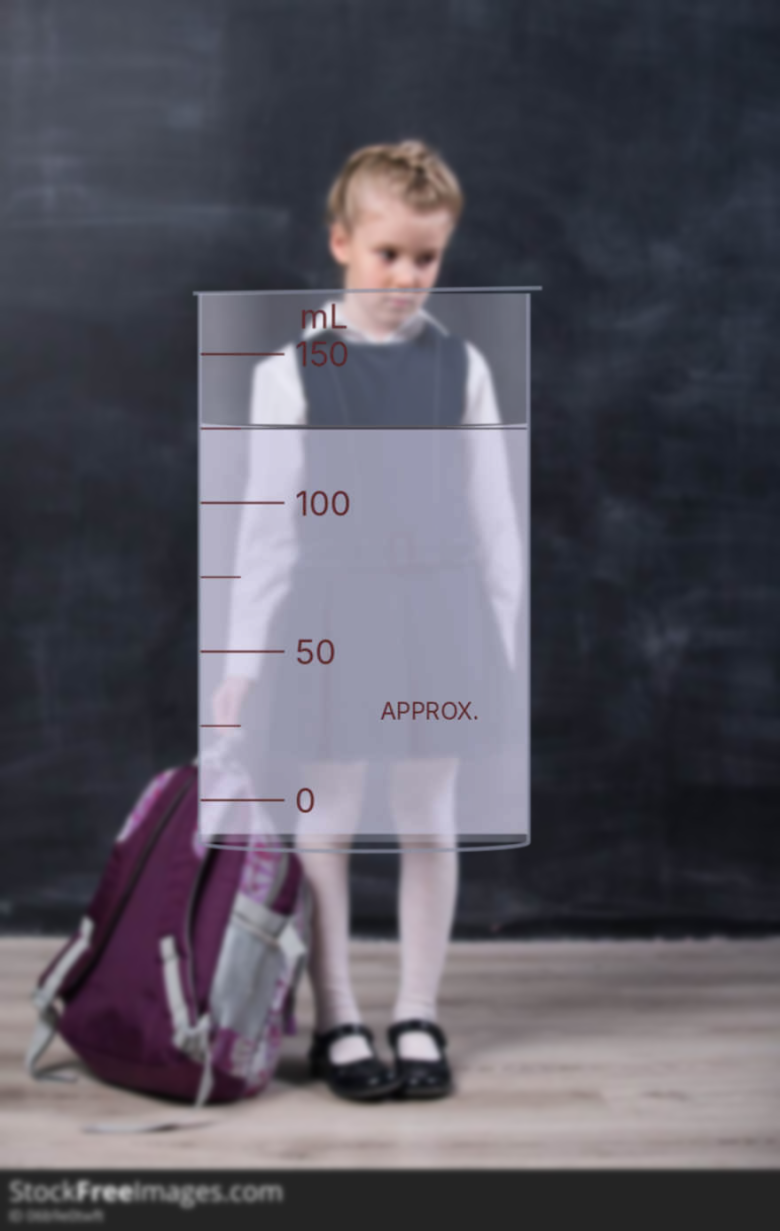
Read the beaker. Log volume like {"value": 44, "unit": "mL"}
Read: {"value": 125, "unit": "mL"}
